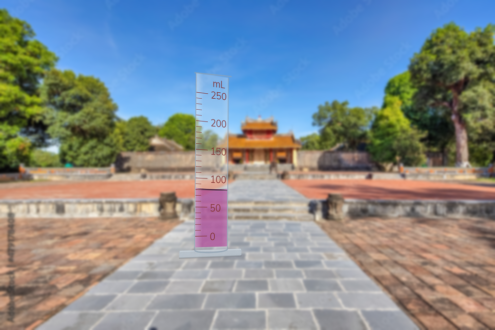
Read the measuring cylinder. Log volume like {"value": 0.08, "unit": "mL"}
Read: {"value": 80, "unit": "mL"}
